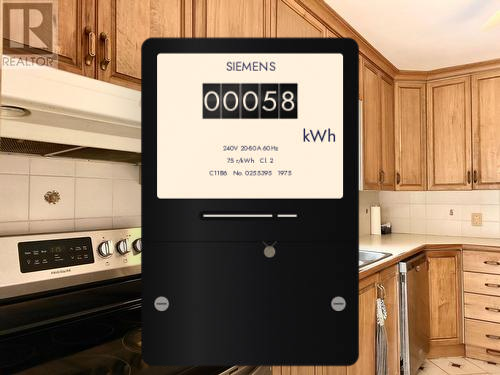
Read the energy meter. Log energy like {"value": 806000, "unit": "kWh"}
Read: {"value": 58, "unit": "kWh"}
